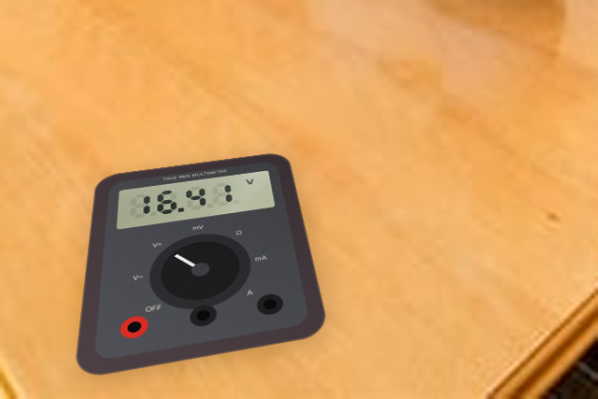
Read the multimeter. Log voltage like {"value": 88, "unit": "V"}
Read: {"value": 16.41, "unit": "V"}
